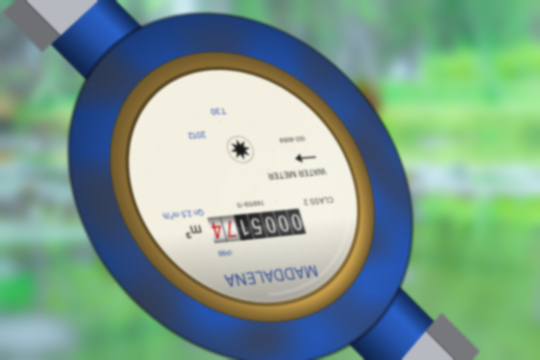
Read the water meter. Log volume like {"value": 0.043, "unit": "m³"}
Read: {"value": 51.74, "unit": "m³"}
